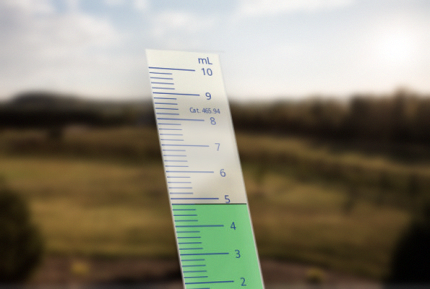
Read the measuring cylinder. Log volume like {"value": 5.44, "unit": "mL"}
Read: {"value": 4.8, "unit": "mL"}
